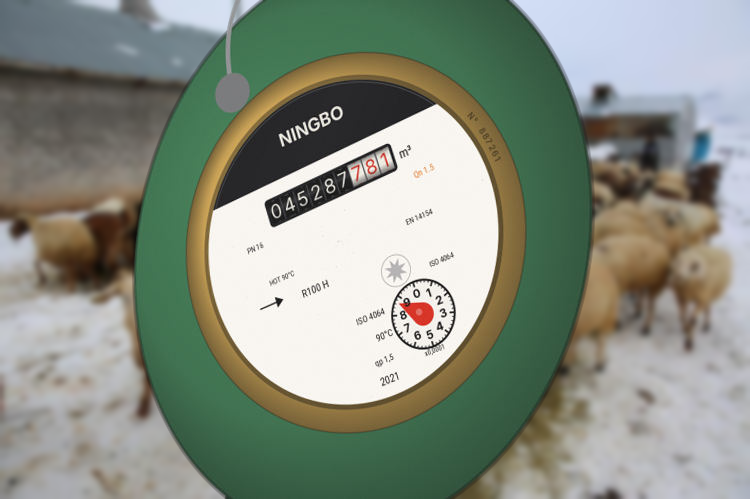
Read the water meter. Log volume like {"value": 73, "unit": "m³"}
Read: {"value": 45287.7818, "unit": "m³"}
